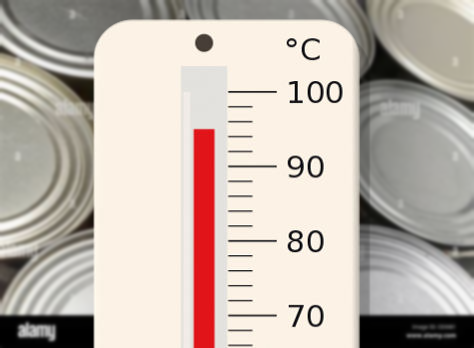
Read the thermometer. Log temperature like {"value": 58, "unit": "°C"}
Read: {"value": 95, "unit": "°C"}
